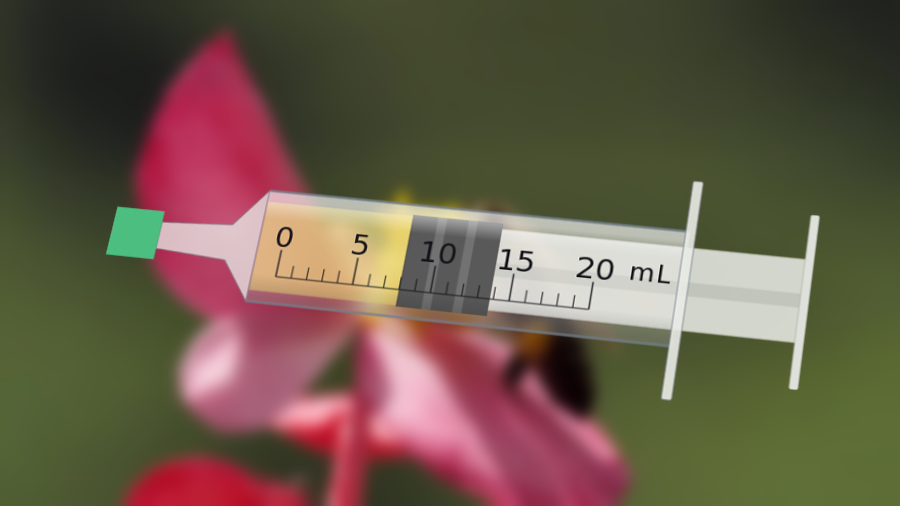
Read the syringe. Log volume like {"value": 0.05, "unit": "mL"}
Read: {"value": 8, "unit": "mL"}
